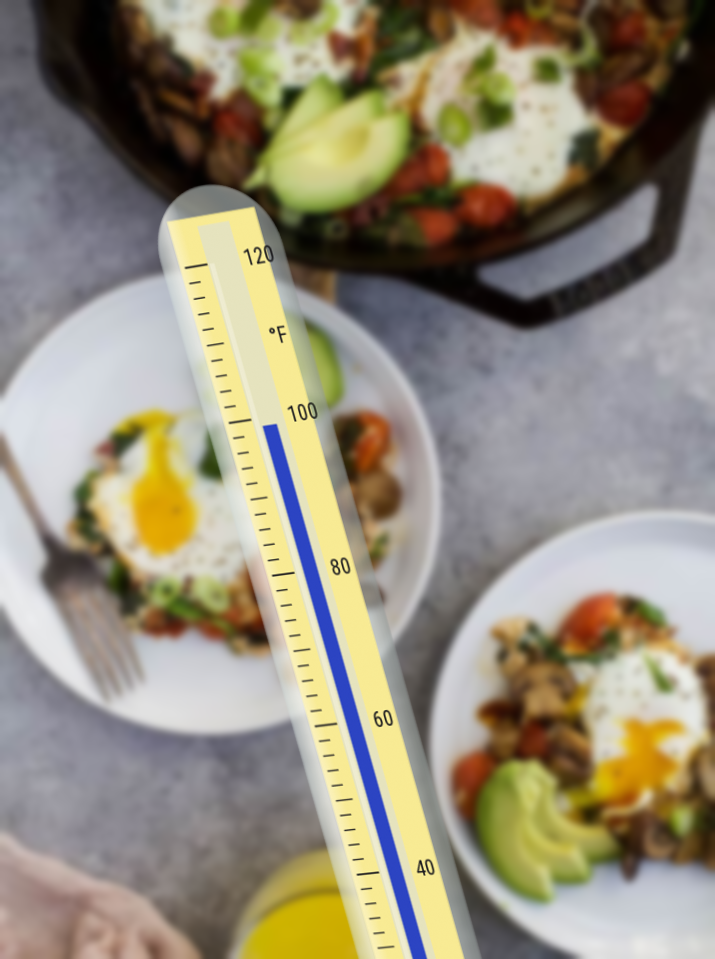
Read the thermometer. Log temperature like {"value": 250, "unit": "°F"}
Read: {"value": 99, "unit": "°F"}
